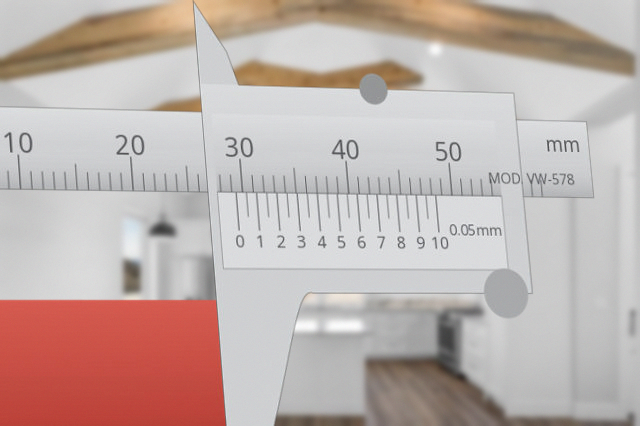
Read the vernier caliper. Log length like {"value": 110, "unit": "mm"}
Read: {"value": 29.4, "unit": "mm"}
